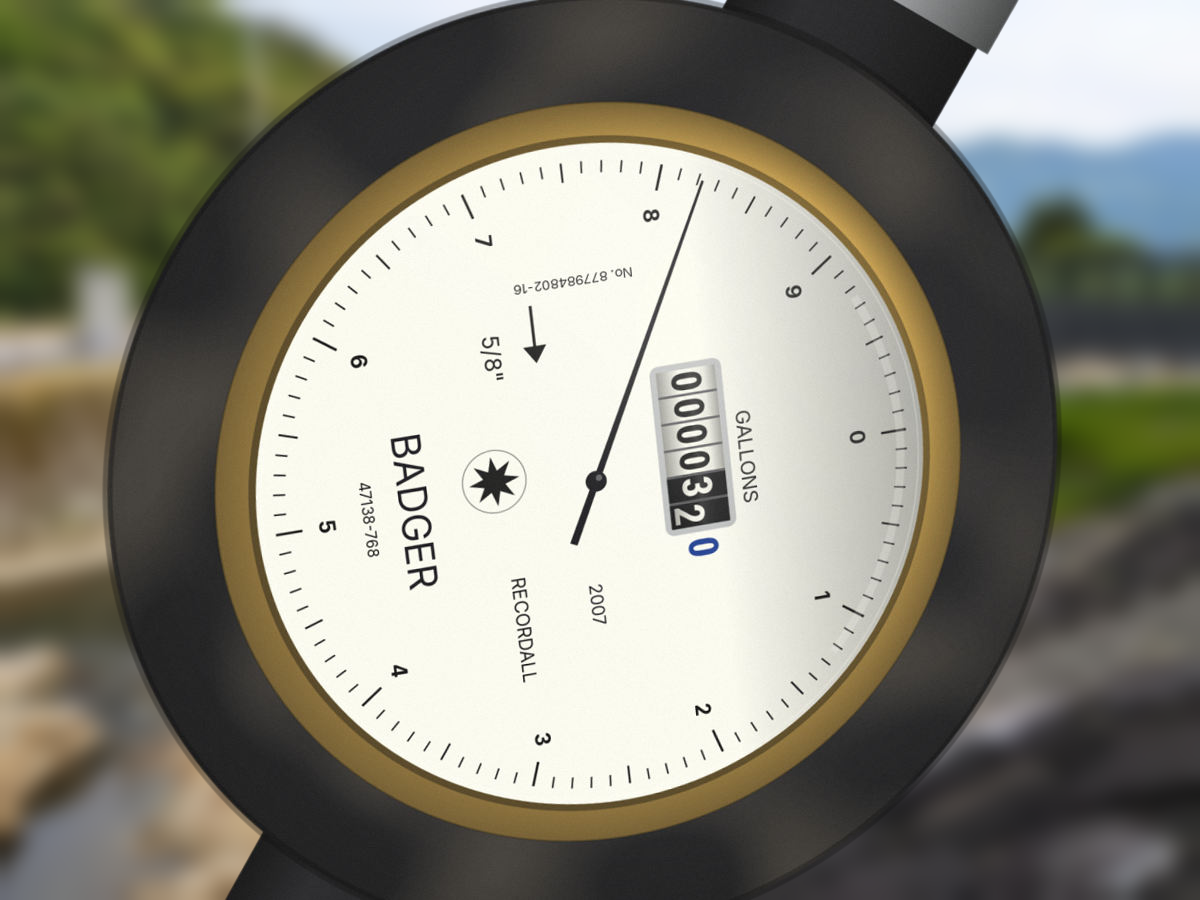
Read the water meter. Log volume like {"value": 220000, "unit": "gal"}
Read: {"value": 318.2, "unit": "gal"}
